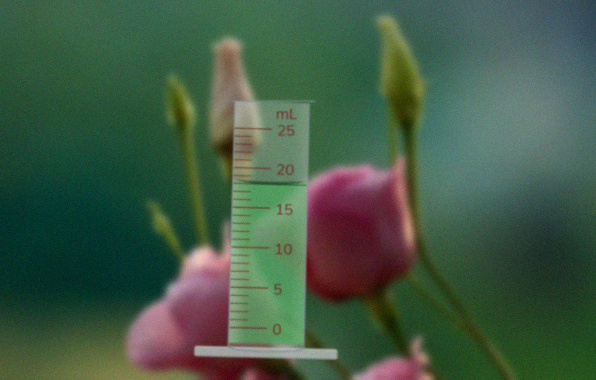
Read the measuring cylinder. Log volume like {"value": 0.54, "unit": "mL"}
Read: {"value": 18, "unit": "mL"}
